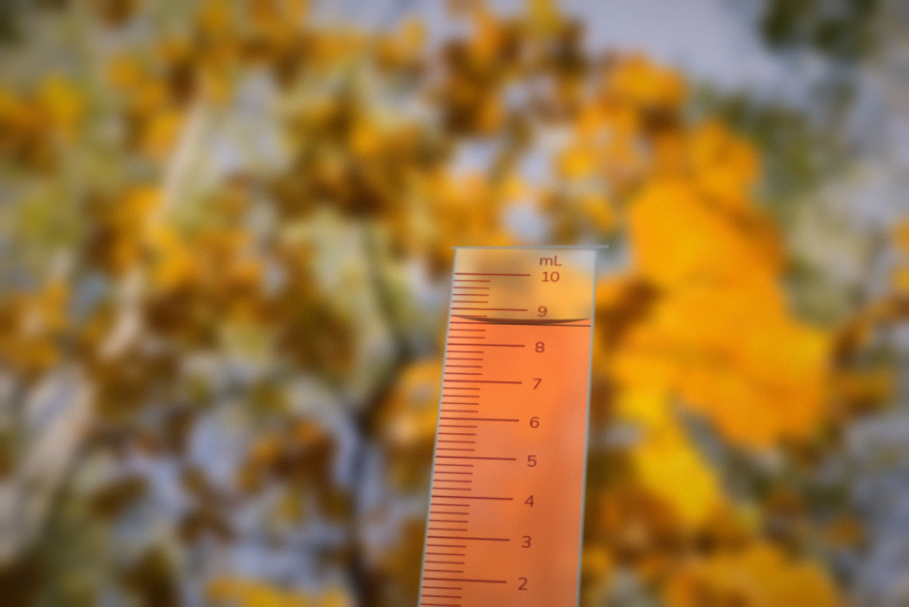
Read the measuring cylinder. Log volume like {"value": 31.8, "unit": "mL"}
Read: {"value": 8.6, "unit": "mL"}
